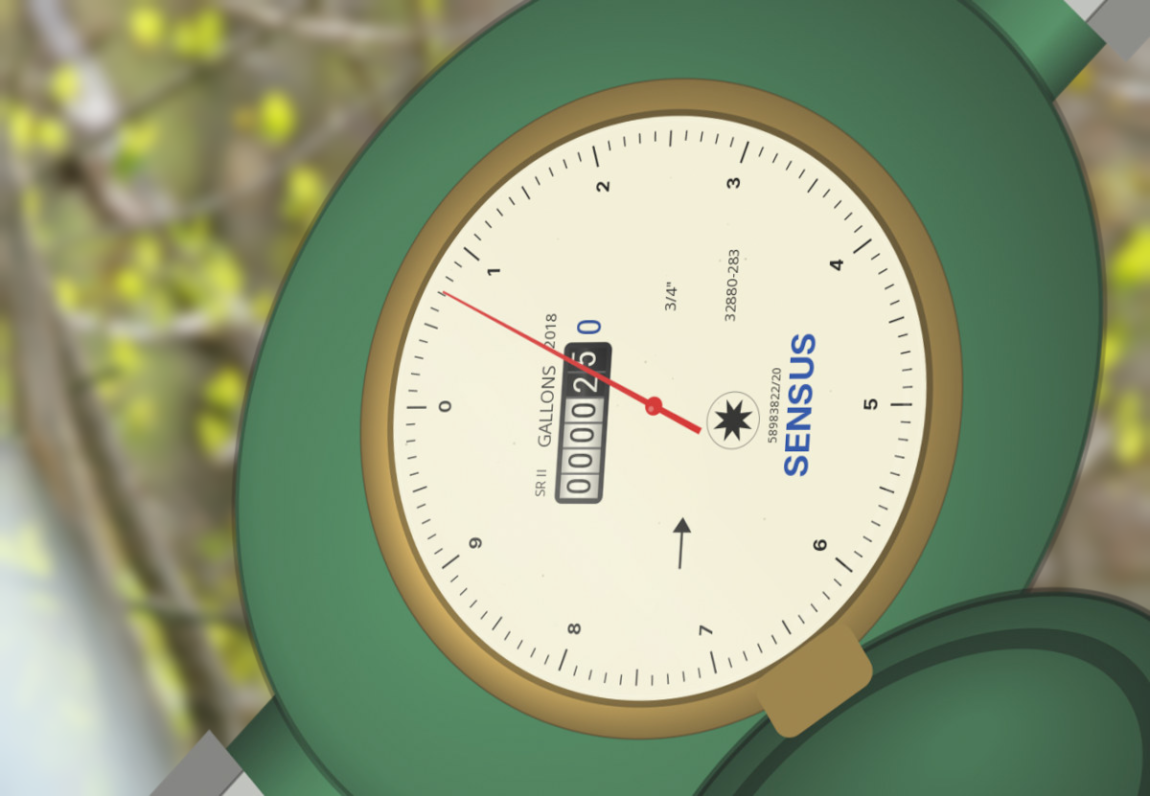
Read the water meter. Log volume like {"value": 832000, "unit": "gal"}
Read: {"value": 250.7, "unit": "gal"}
